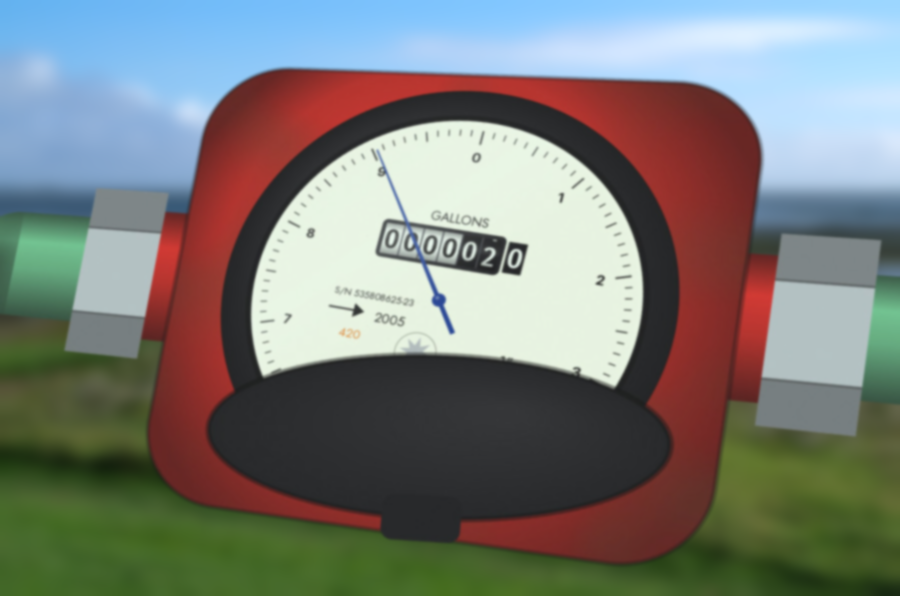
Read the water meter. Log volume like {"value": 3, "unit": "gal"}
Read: {"value": 19.0, "unit": "gal"}
